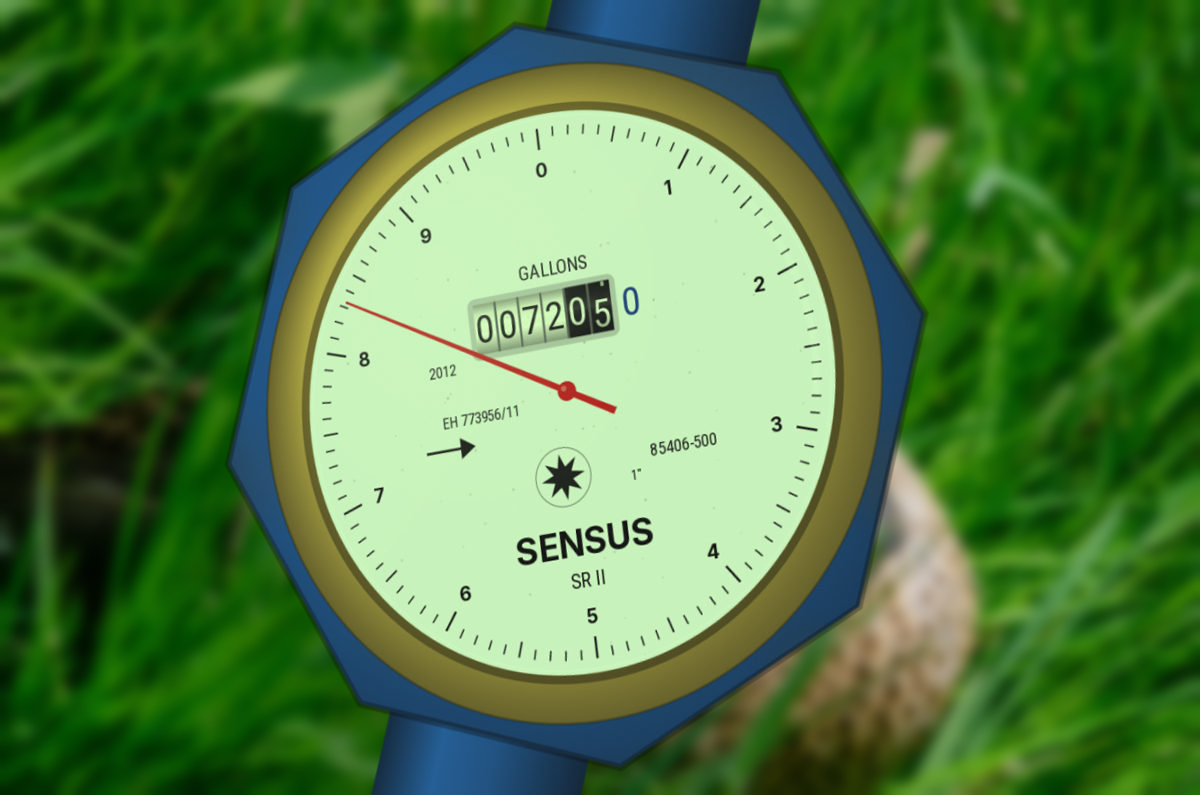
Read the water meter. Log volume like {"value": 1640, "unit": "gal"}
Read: {"value": 72048.3, "unit": "gal"}
